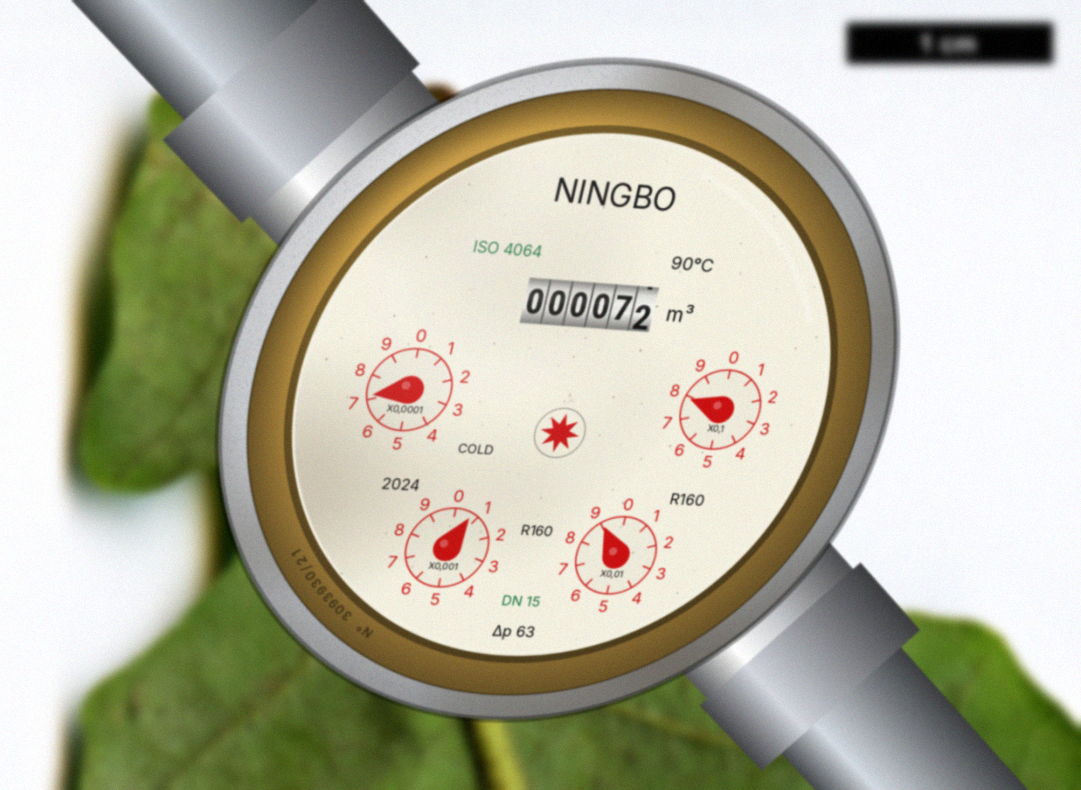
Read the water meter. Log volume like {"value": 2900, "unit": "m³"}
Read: {"value": 71.7907, "unit": "m³"}
